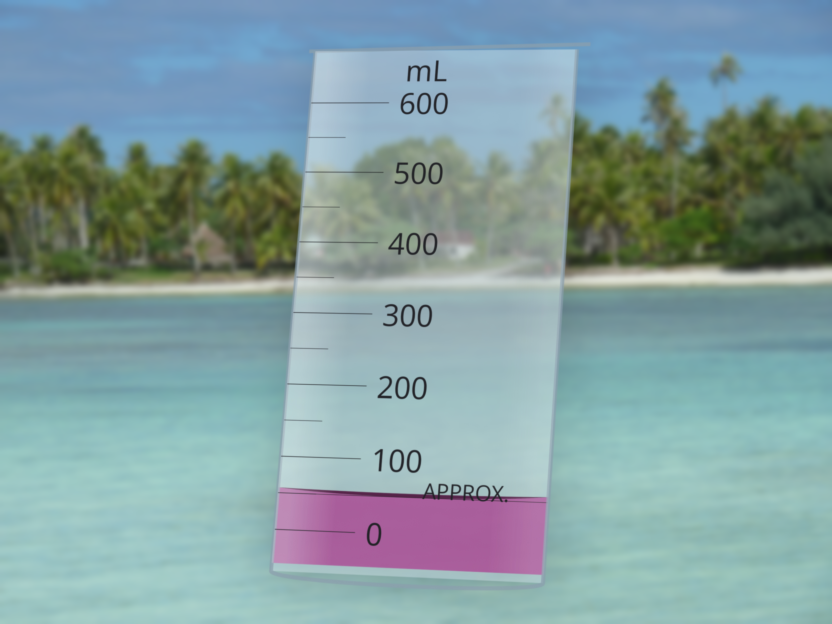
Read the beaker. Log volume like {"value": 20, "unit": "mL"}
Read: {"value": 50, "unit": "mL"}
